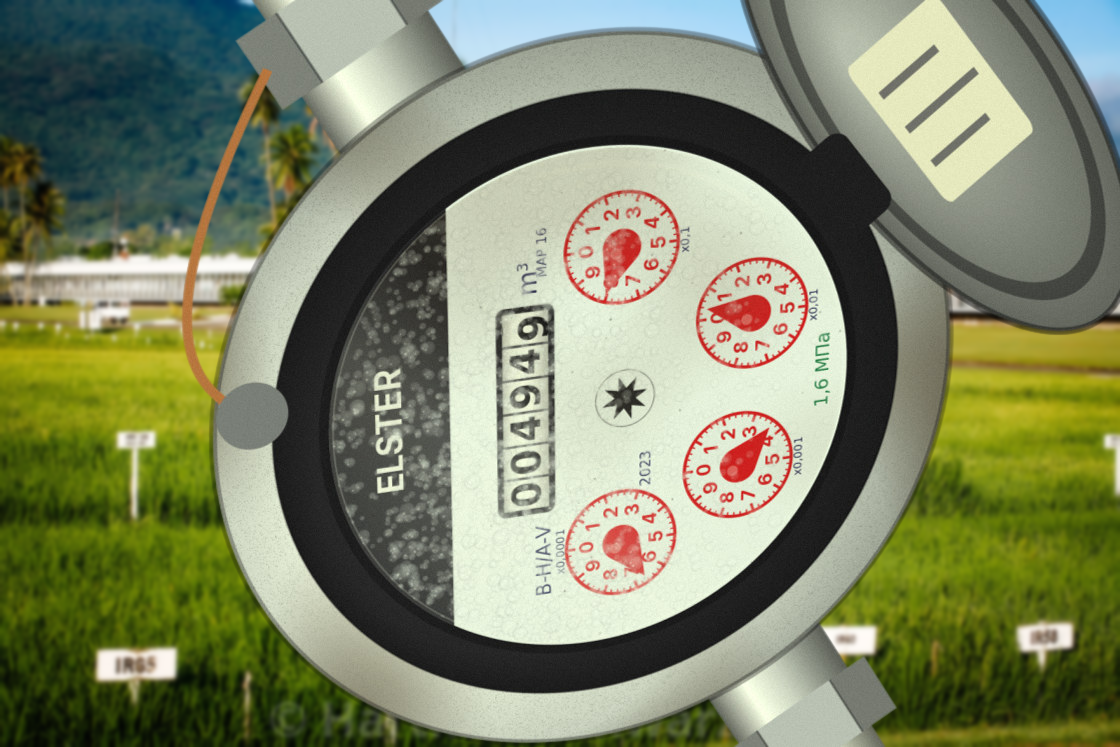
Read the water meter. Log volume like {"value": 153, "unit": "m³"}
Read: {"value": 4948.8036, "unit": "m³"}
